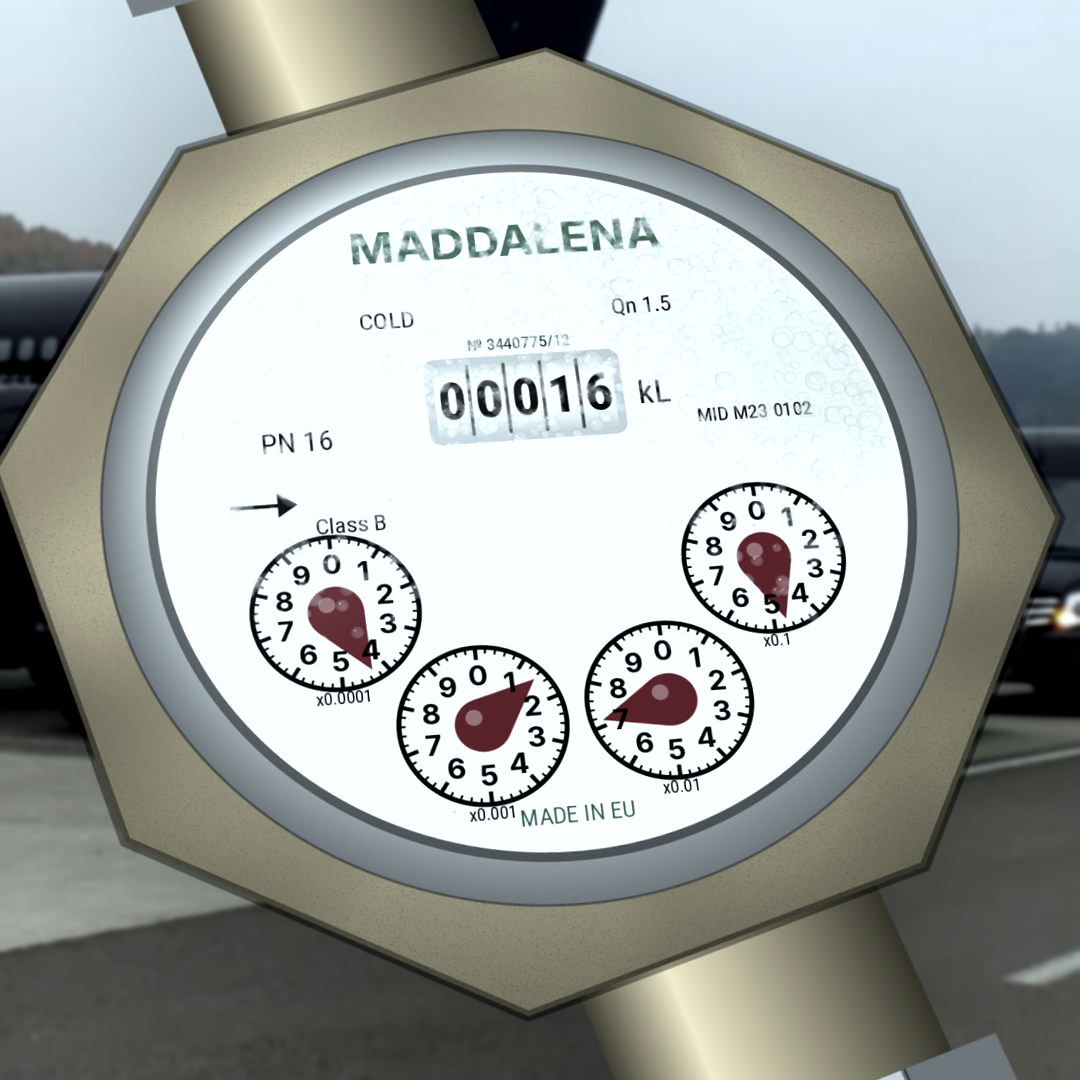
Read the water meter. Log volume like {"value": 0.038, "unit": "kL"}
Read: {"value": 16.4714, "unit": "kL"}
